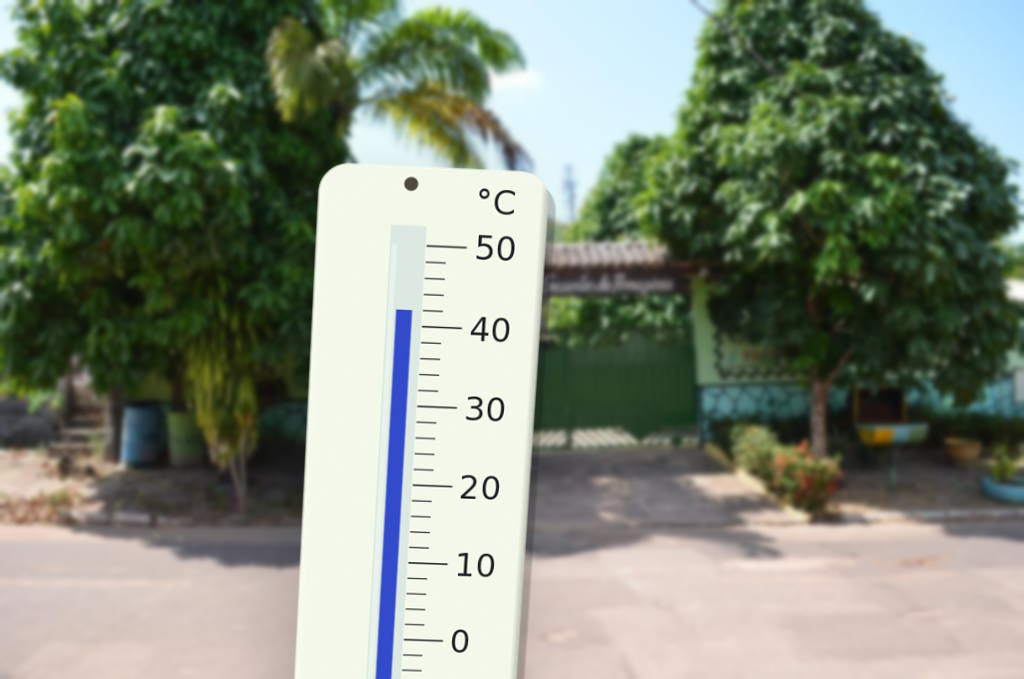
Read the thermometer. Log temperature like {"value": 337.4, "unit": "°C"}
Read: {"value": 42, "unit": "°C"}
